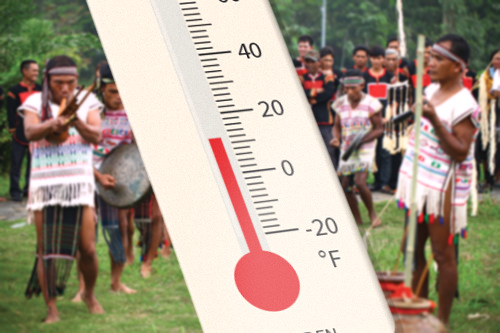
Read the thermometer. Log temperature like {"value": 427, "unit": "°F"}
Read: {"value": 12, "unit": "°F"}
